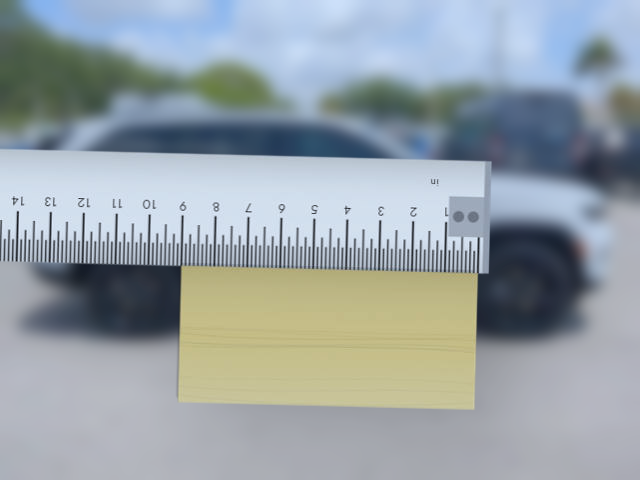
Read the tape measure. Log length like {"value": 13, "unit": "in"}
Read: {"value": 9, "unit": "in"}
